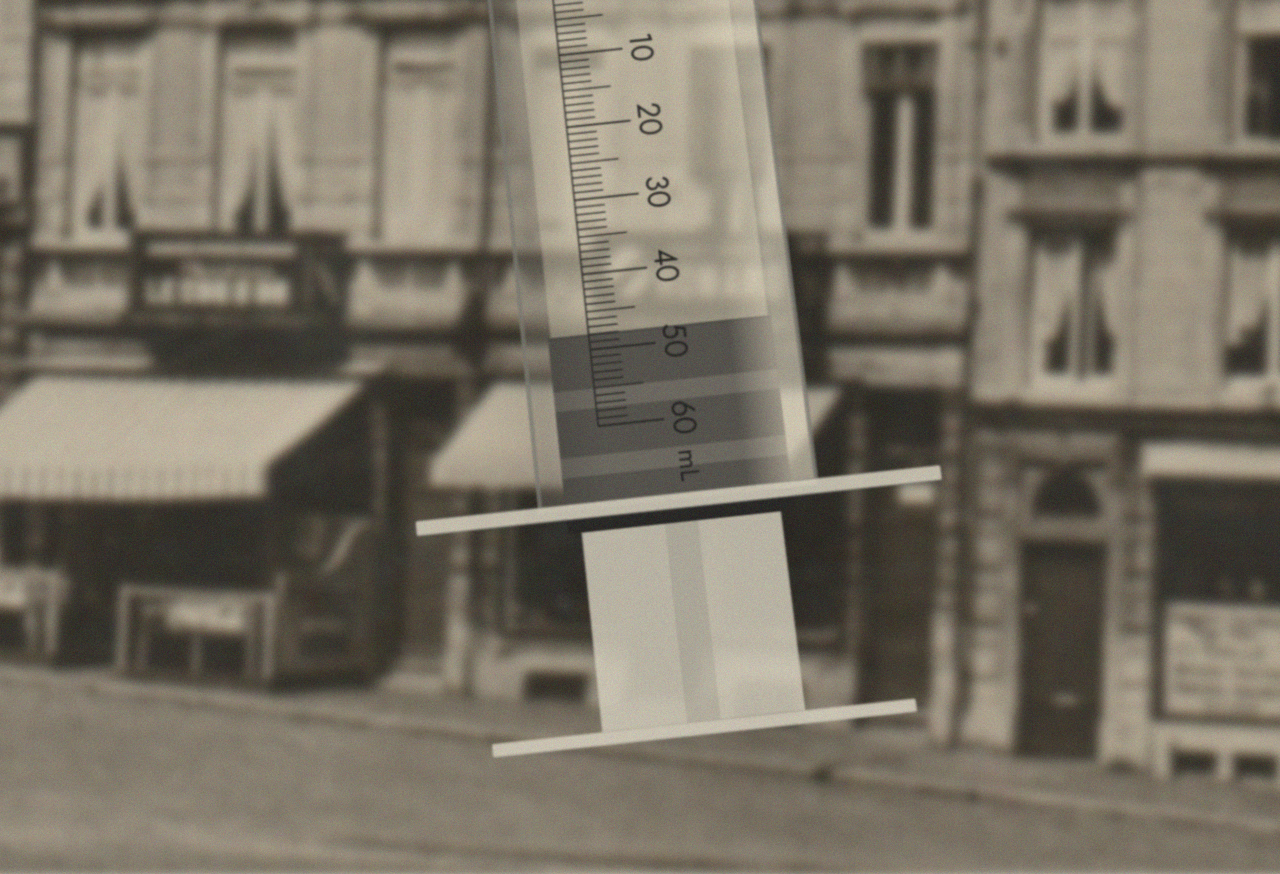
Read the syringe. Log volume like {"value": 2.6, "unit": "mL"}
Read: {"value": 48, "unit": "mL"}
